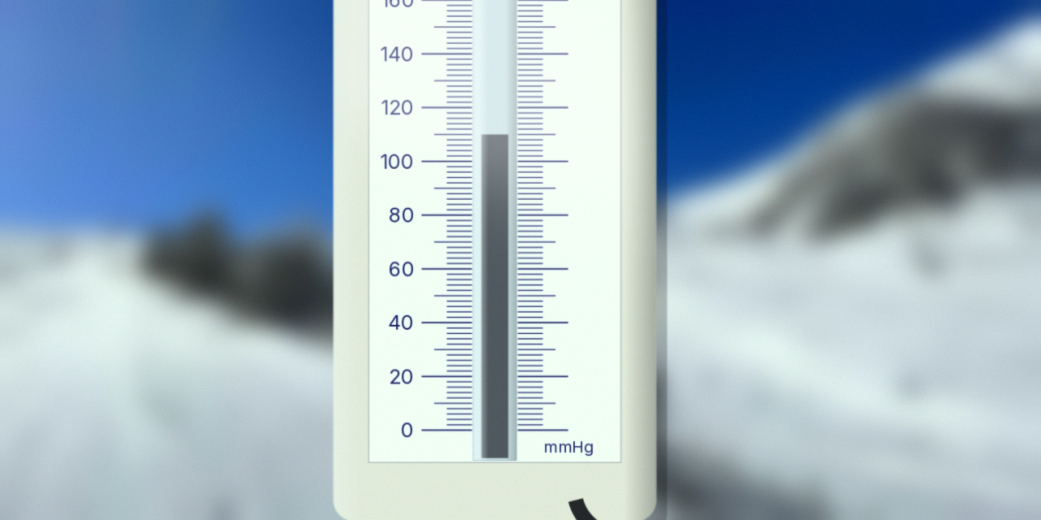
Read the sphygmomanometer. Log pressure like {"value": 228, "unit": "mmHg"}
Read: {"value": 110, "unit": "mmHg"}
